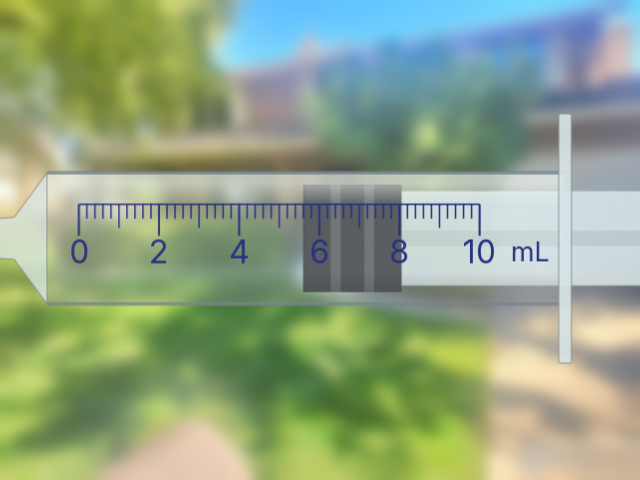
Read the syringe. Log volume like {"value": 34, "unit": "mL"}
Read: {"value": 5.6, "unit": "mL"}
